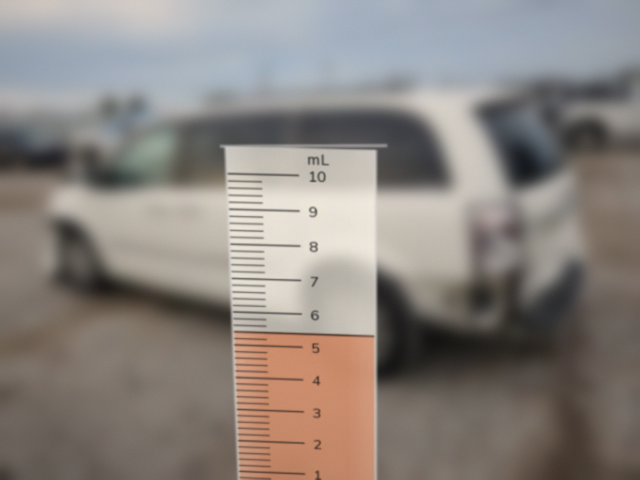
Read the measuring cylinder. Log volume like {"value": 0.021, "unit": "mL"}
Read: {"value": 5.4, "unit": "mL"}
